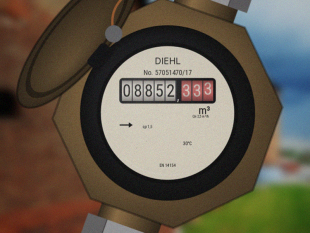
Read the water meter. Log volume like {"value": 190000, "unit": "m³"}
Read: {"value": 8852.333, "unit": "m³"}
